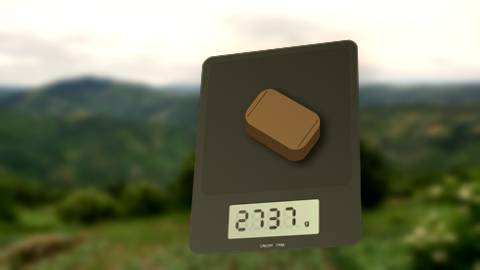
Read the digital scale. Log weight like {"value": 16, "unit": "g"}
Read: {"value": 2737, "unit": "g"}
